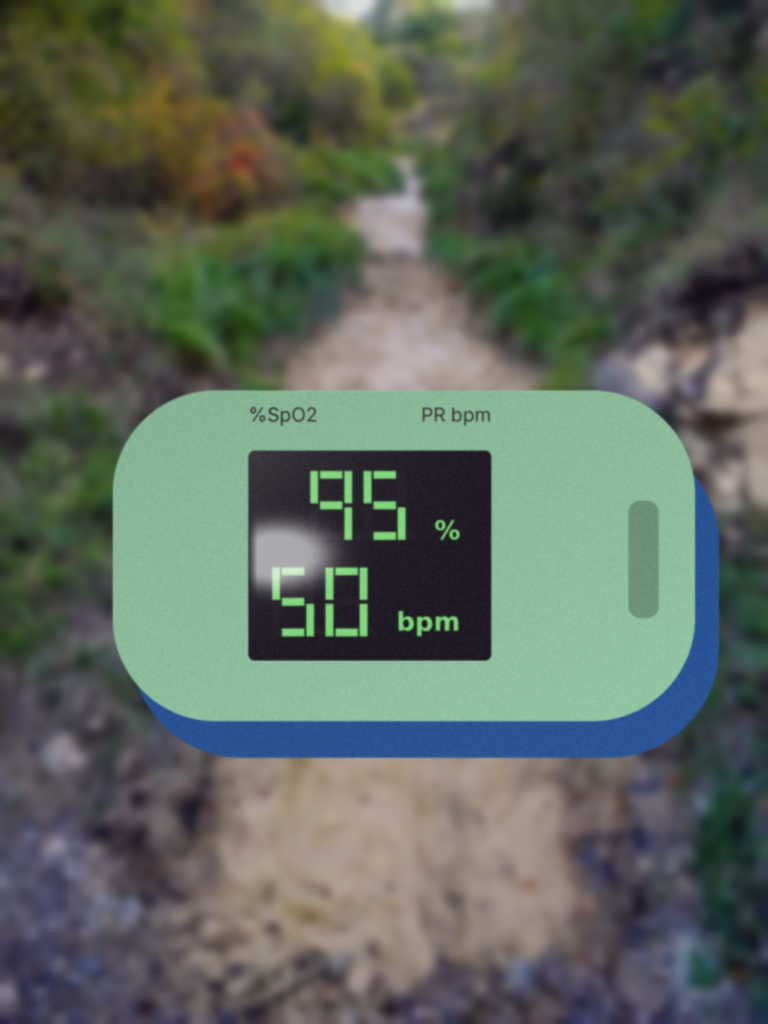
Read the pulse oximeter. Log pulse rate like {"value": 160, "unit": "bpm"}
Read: {"value": 50, "unit": "bpm"}
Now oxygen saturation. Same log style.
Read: {"value": 95, "unit": "%"}
